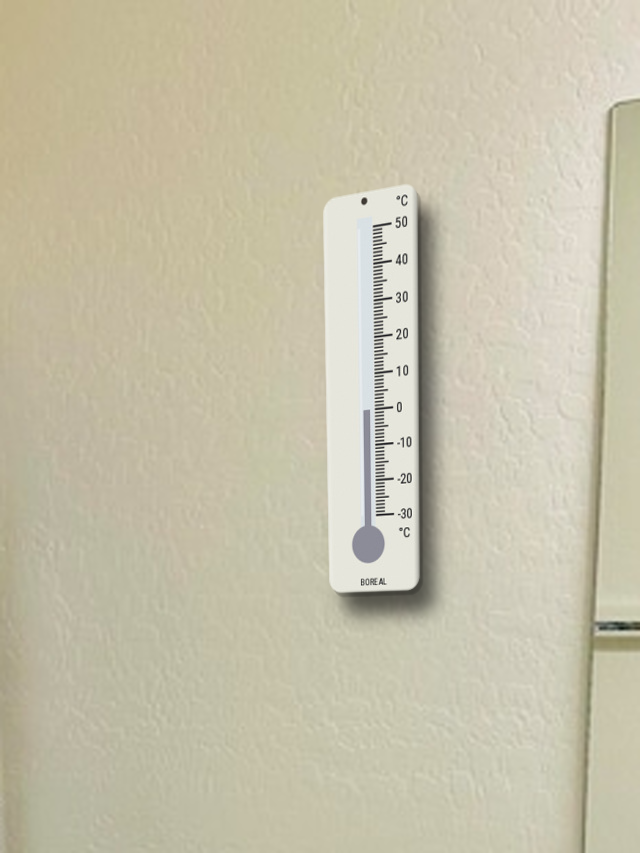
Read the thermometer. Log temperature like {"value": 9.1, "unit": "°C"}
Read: {"value": 0, "unit": "°C"}
